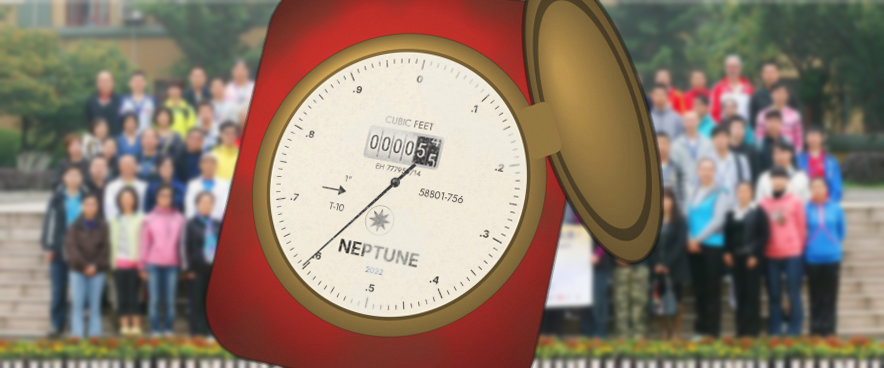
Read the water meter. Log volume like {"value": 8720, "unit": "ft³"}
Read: {"value": 54.60, "unit": "ft³"}
